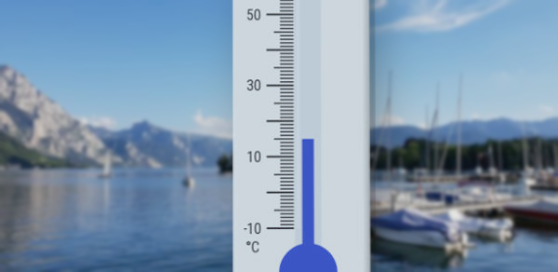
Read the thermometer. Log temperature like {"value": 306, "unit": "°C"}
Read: {"value": 15, "unit": "°C"}
